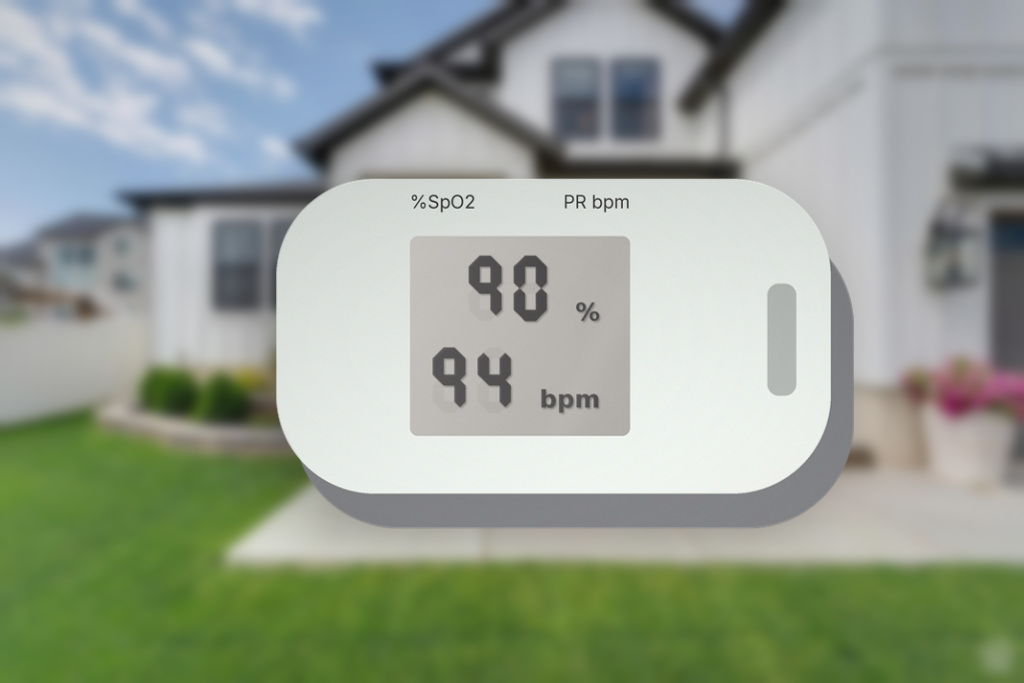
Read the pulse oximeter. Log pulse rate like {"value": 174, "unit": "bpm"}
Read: {"value": 94, "unit": "bpm"}
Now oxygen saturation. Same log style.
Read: {"value": 90, "unit": "%"}
